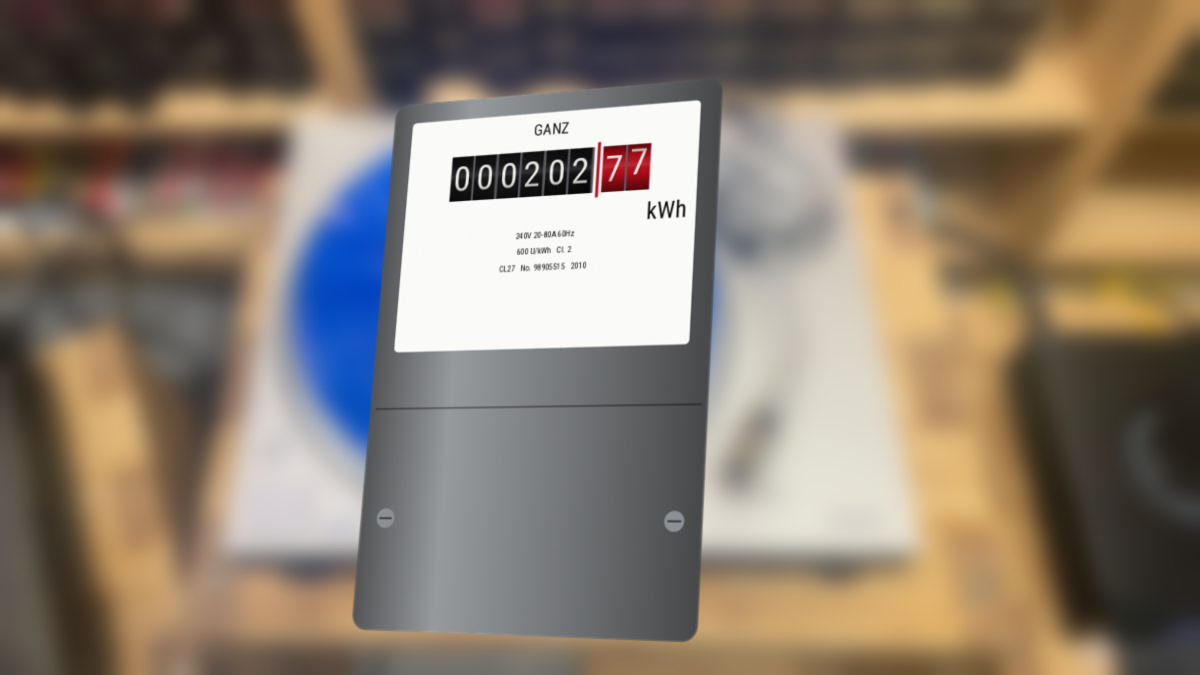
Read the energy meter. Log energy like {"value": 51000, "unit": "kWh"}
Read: {"value": 202.77, "unit": "kWh"}
